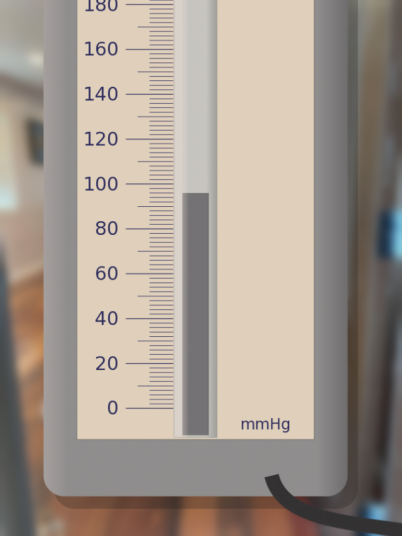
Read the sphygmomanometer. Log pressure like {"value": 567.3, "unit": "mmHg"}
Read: {"value": 96, "unit": "mmHg"}
